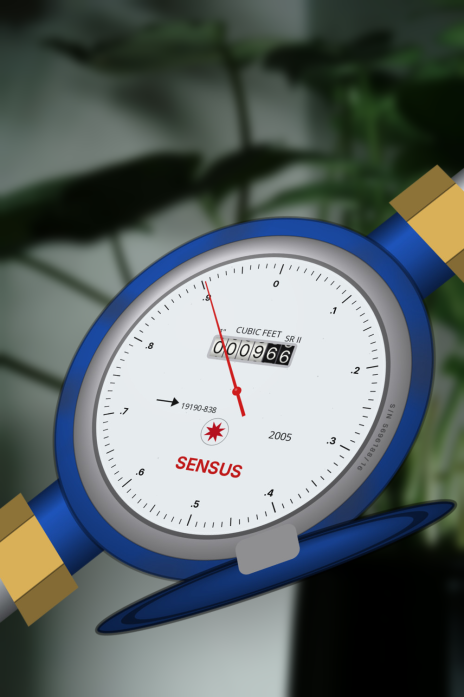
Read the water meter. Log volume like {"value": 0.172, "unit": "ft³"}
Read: {"value": 965.90, "unit": "ft³"}
